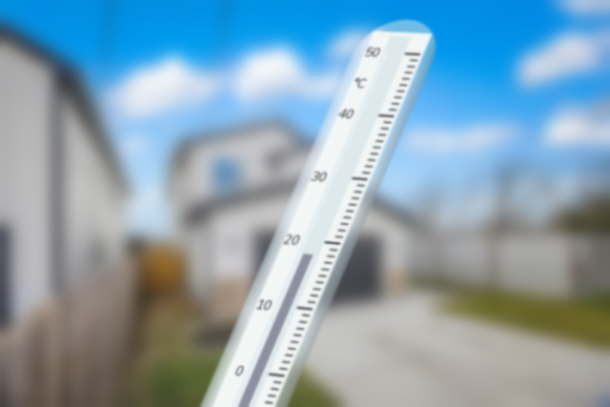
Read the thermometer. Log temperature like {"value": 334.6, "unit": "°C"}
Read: {"value": 18, "unit": "°C"}
